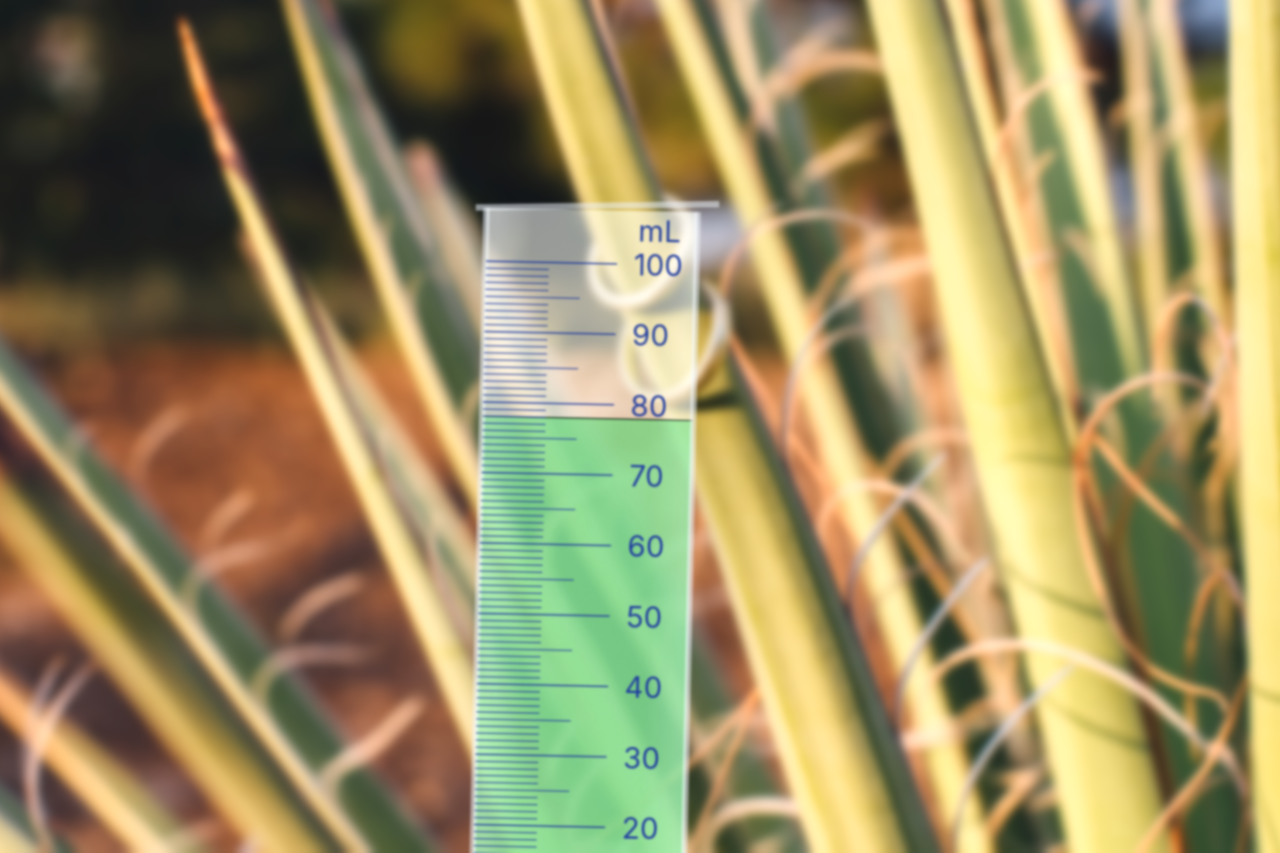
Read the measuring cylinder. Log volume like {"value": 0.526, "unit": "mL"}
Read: {"value": 78, "unit": "mL"}
